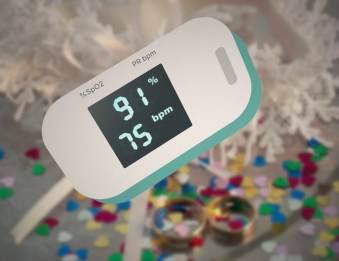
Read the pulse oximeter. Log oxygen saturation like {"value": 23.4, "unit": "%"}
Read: {"value": 91, "unit": "%"}
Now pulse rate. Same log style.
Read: {"value": 75, "unit": "bpm"}
